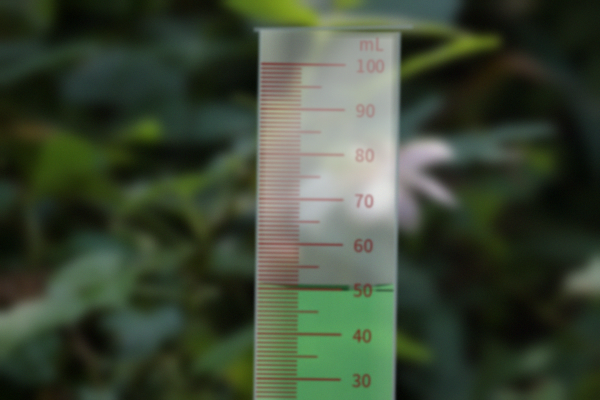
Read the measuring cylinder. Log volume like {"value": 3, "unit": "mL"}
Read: {"value": 50, "unit": "mL"}
